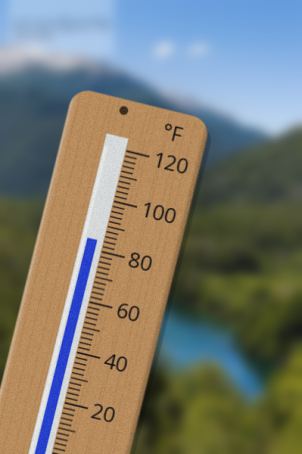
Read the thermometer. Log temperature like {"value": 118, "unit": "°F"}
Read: {"value": 84, "unit": "°F"}
